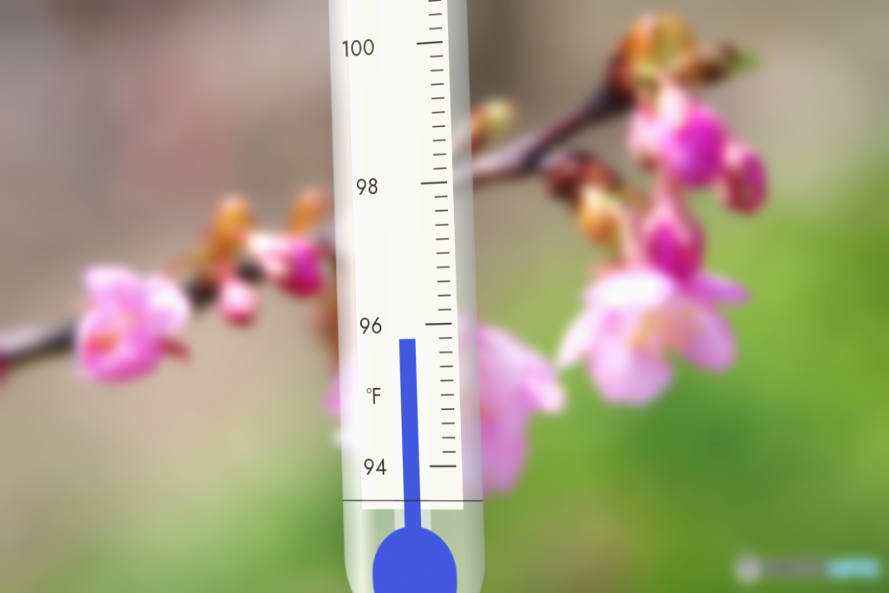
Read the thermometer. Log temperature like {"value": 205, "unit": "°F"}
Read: {"value": 95.8, "unit": "°F"}
